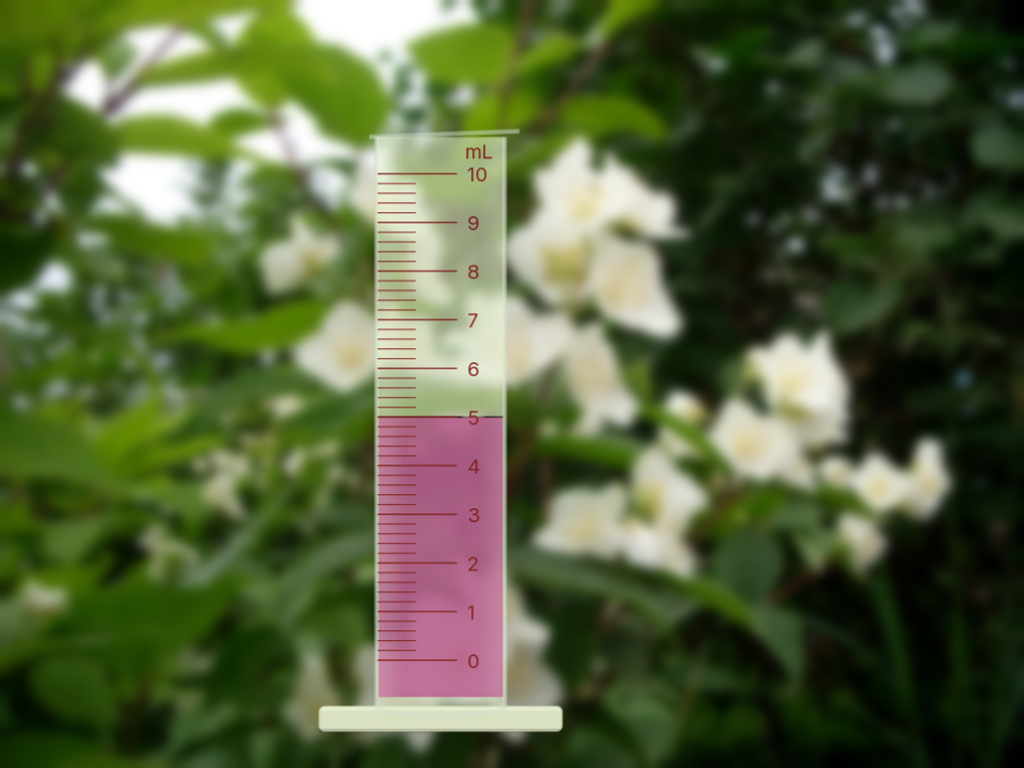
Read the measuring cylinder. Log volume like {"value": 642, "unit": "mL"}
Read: {"value": 5, "unit": "mL"}
